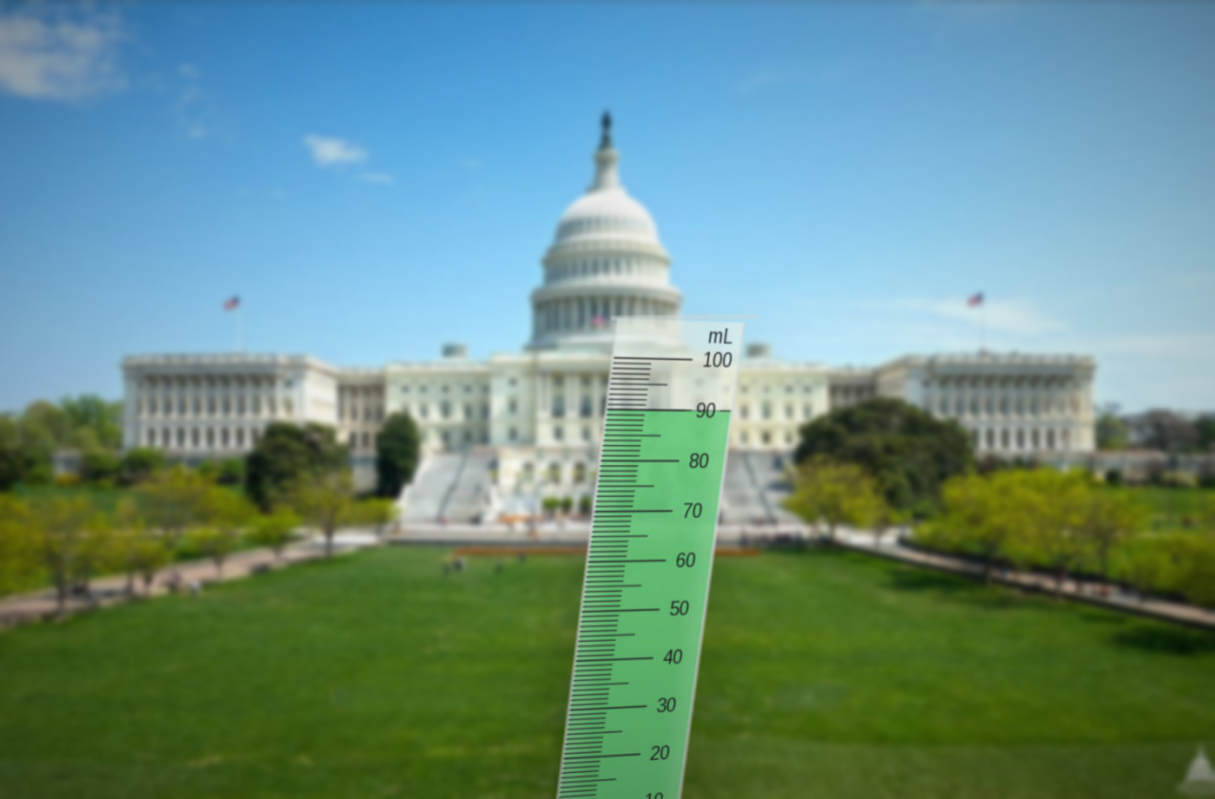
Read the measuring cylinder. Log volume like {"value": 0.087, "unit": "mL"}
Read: {"value": 90, "unit": "mL"}
